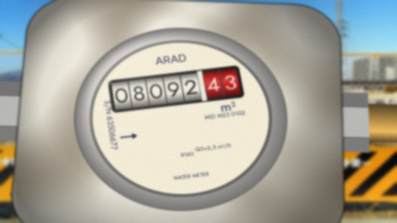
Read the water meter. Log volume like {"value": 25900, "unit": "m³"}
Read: {"value": 8092.43, "unit": "m³"}
